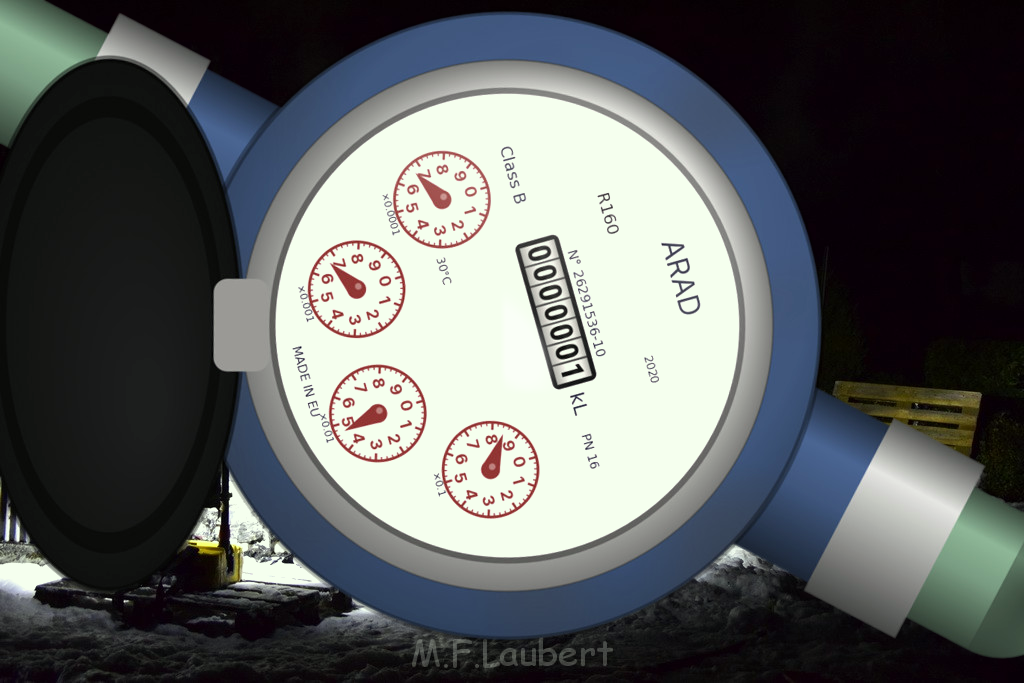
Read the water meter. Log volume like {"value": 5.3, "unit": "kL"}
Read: {"value": 1.8466, "unit": "kL"}
